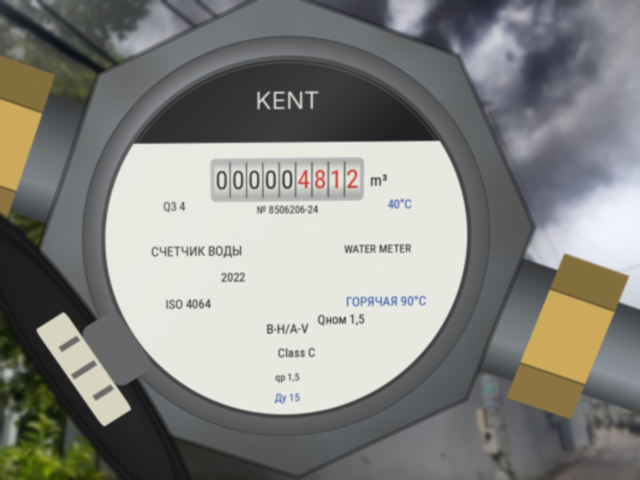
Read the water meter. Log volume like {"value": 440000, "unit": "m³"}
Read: {"value": 0.4812, "unit": "m³"}
